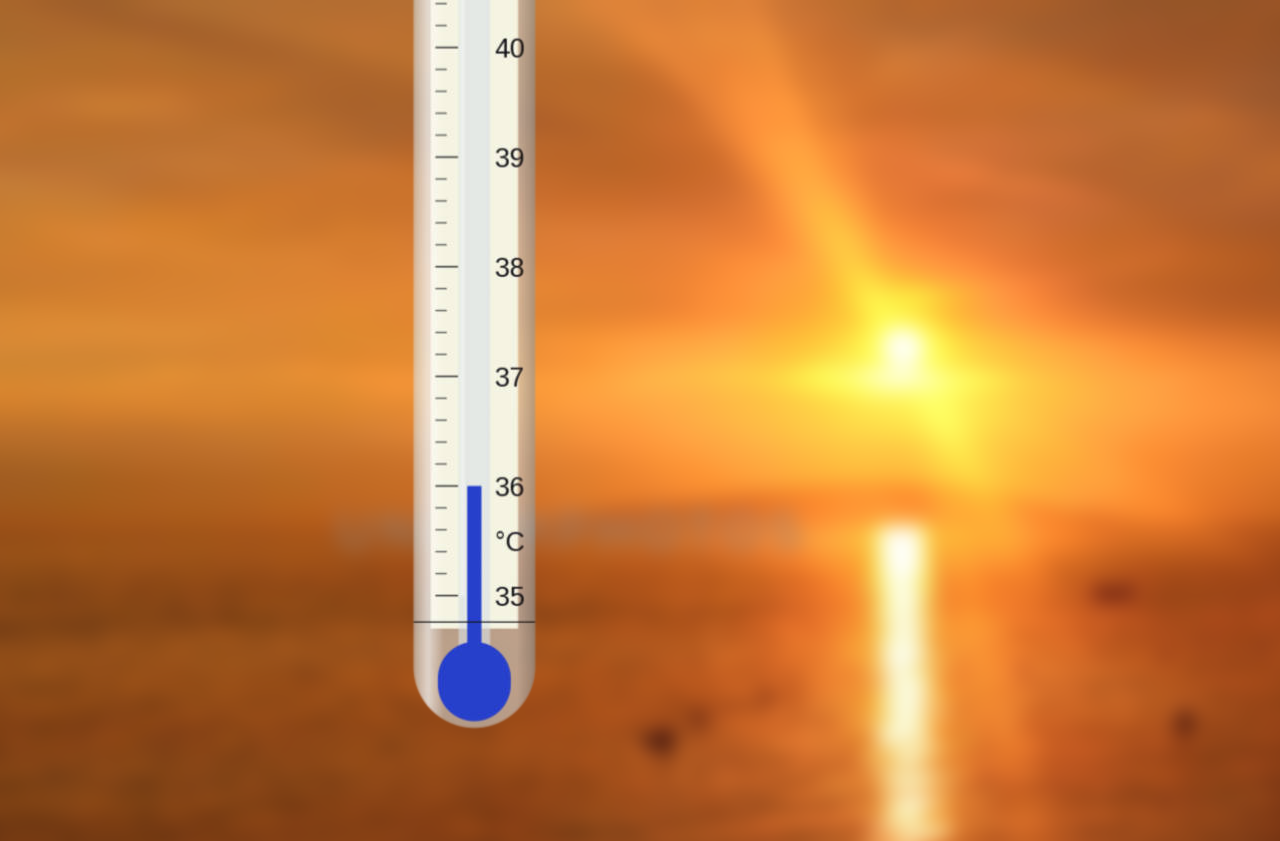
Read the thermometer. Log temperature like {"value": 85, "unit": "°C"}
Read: {"value": 36, "unit": "°C"}
